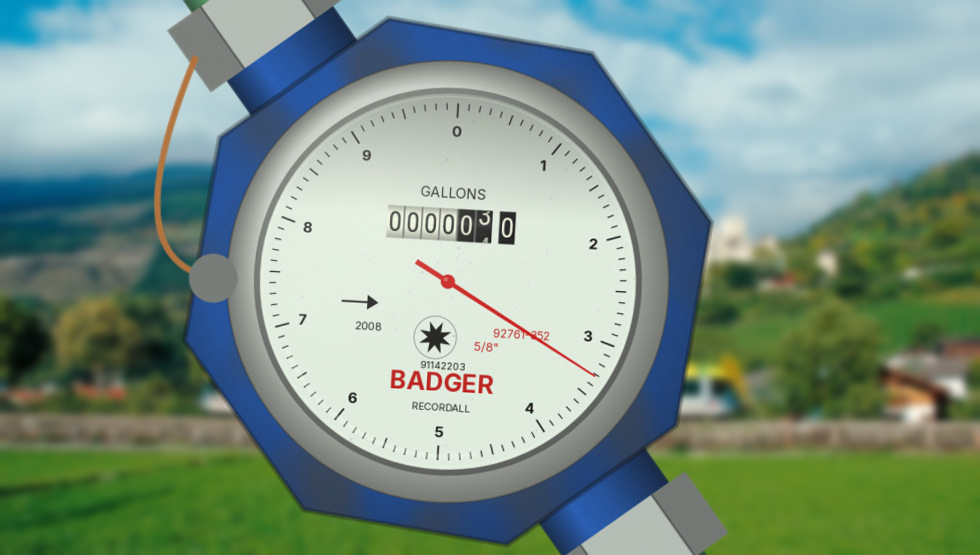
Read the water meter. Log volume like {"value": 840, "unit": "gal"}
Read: {"value": 33.3, "unit": "gal"}
